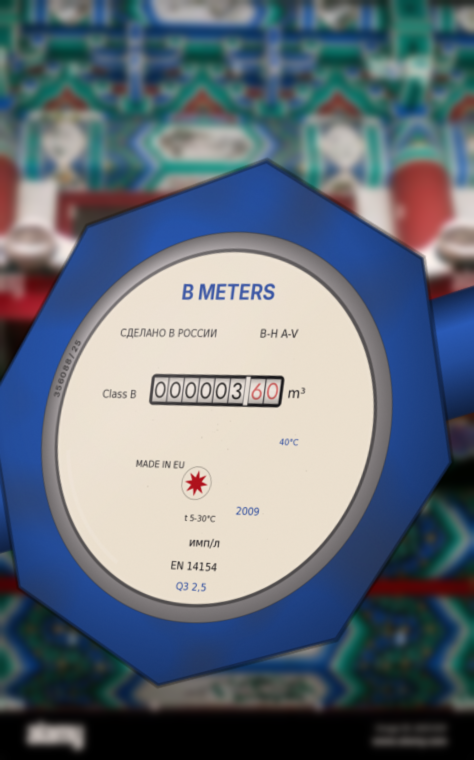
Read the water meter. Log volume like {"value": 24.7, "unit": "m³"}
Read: {"value": 3.60, "unit": "m³"}
